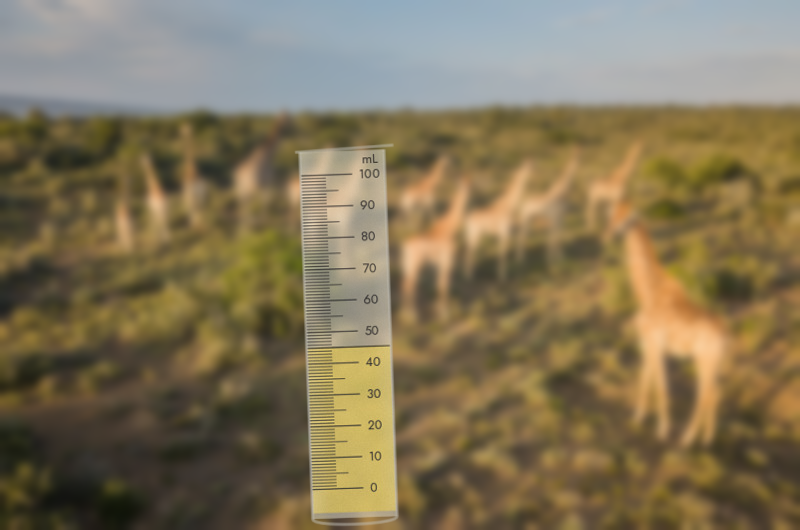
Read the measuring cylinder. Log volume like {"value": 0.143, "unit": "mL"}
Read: {"value": 45, "unit": "mL"}
